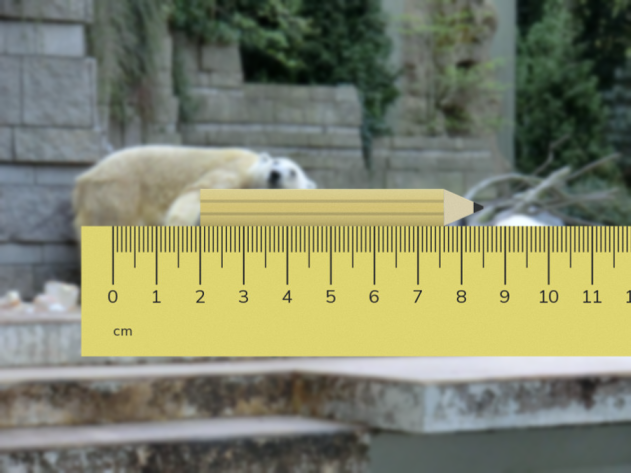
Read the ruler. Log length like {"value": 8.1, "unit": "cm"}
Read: {"value": 6.5, "unit": "cm"}
